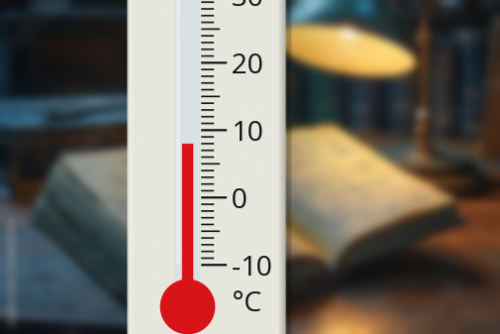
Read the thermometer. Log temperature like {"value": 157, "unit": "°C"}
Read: {"value": 8, "unit": "°C"}
